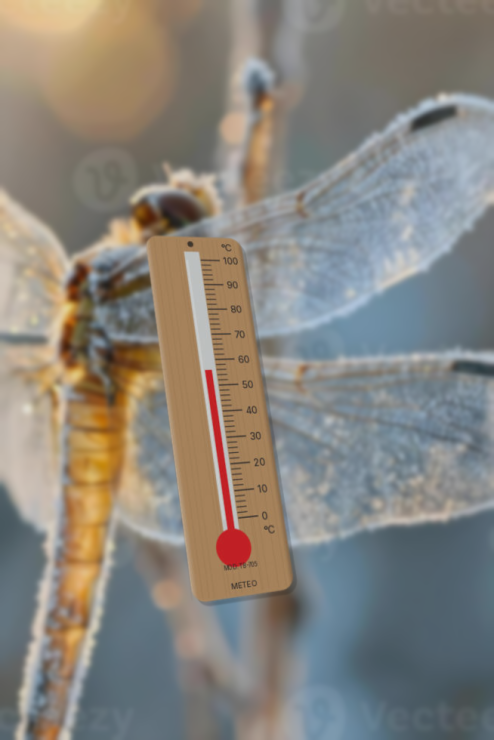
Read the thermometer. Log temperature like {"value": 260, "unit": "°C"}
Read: {"value": 56, "unit": "°C"}
